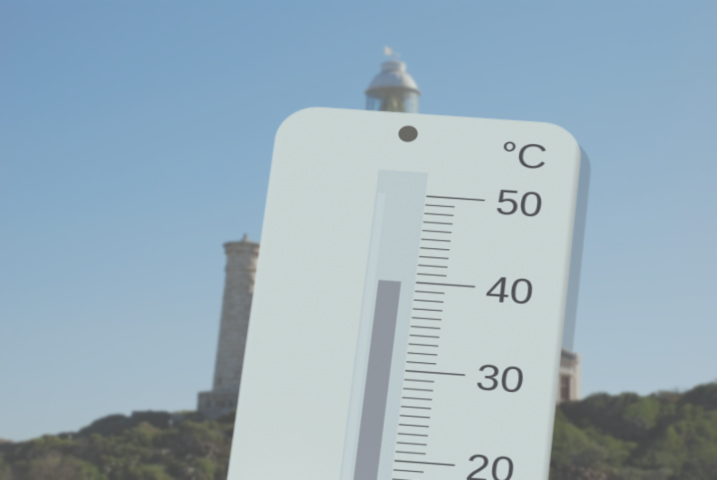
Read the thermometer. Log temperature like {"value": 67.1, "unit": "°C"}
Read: {"value": 40, "unit": "°C"}
